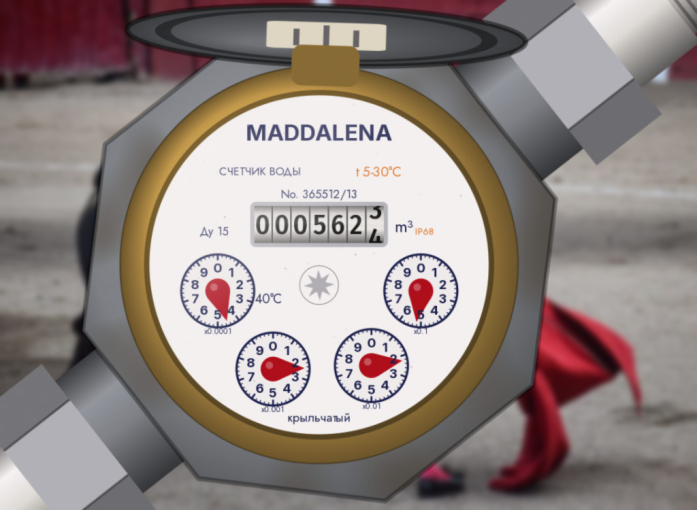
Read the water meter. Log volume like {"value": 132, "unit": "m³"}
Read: {"value": 5623.5224, "unit": "m³"}
